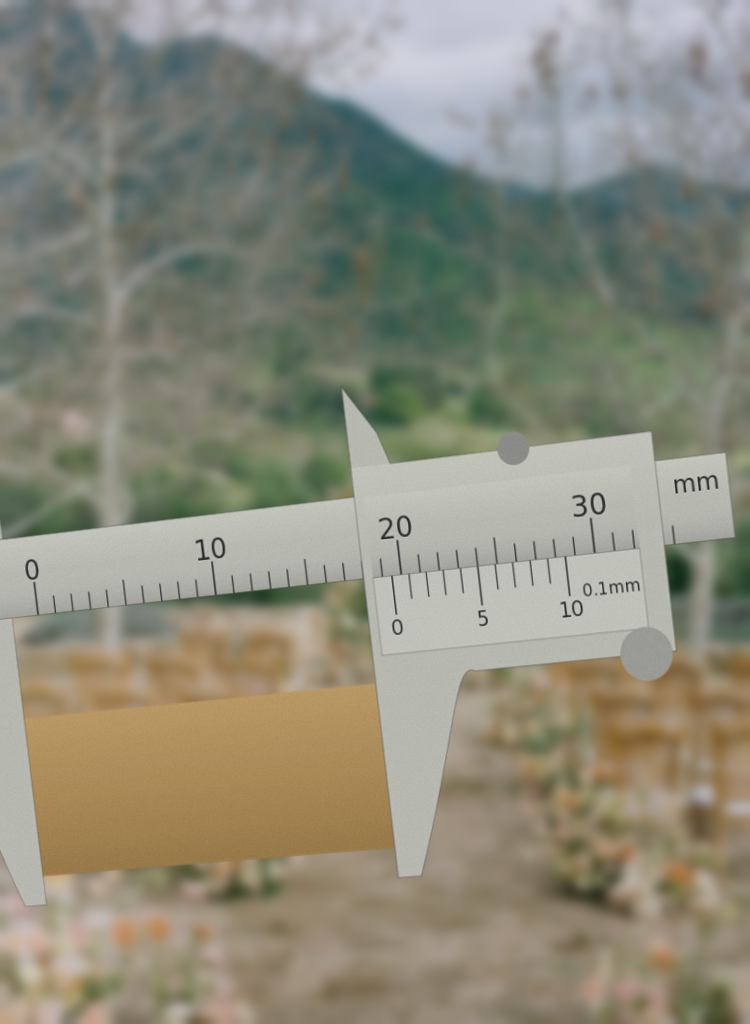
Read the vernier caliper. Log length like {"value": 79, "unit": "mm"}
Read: {"value": 19.5, "unit": "mm"}
